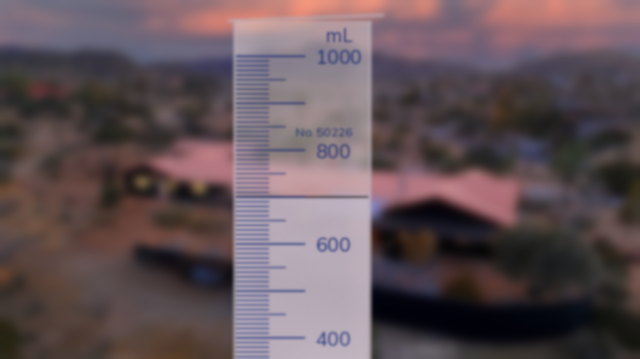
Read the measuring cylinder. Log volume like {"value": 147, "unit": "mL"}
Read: {"value": 700, "unit": "mL"}
